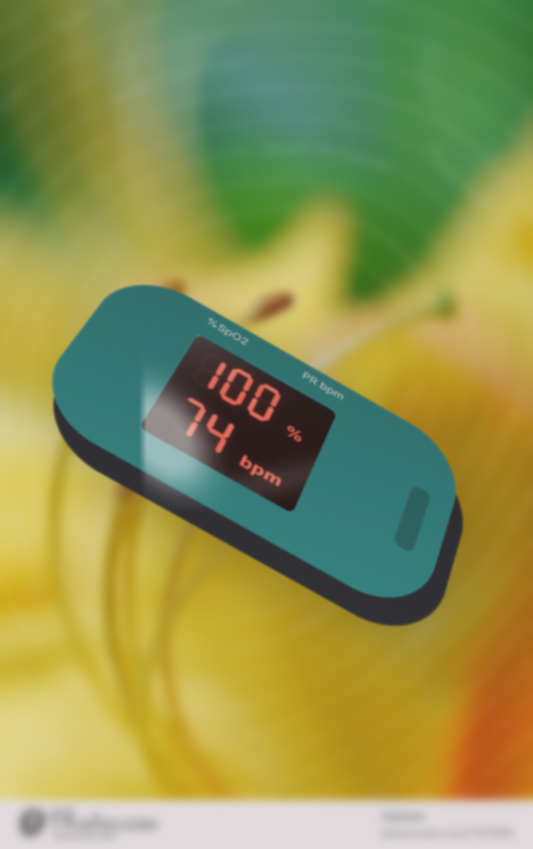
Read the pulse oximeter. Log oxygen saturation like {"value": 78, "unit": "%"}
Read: {"value": 100, "unit": "%"}
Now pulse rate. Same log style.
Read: {"value": 74, "unit": "bpm"}
